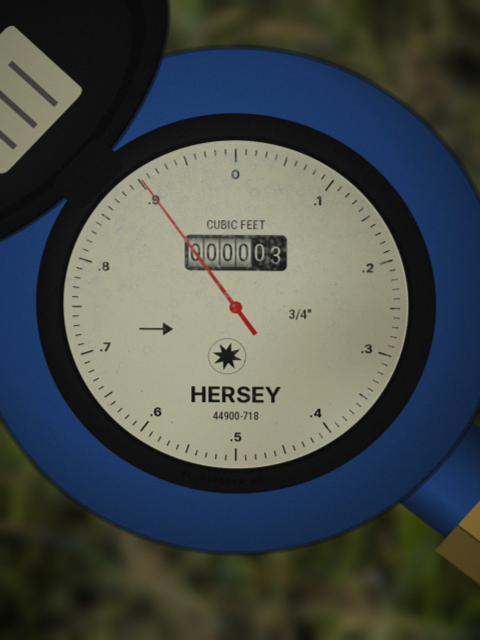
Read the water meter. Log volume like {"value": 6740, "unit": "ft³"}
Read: {"value": 2.90, "unit": "ft³"}
